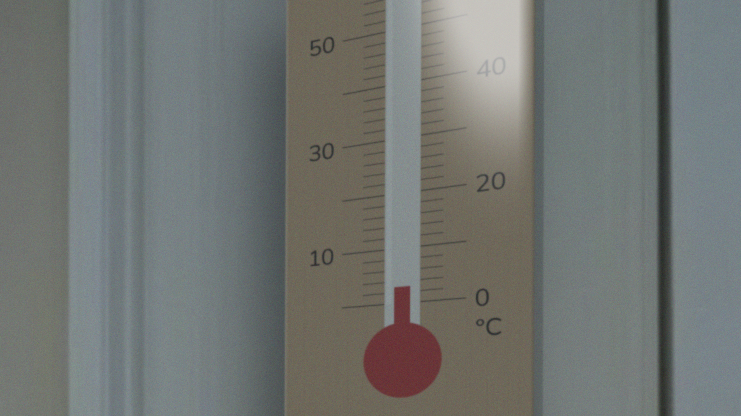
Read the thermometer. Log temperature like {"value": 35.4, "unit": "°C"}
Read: {"value": 3, "unit": "°C"}
